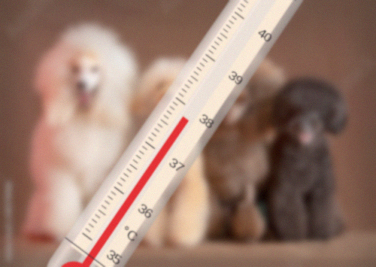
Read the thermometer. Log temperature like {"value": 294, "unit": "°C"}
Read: {"value": 37.8, "unit": "°C"}
